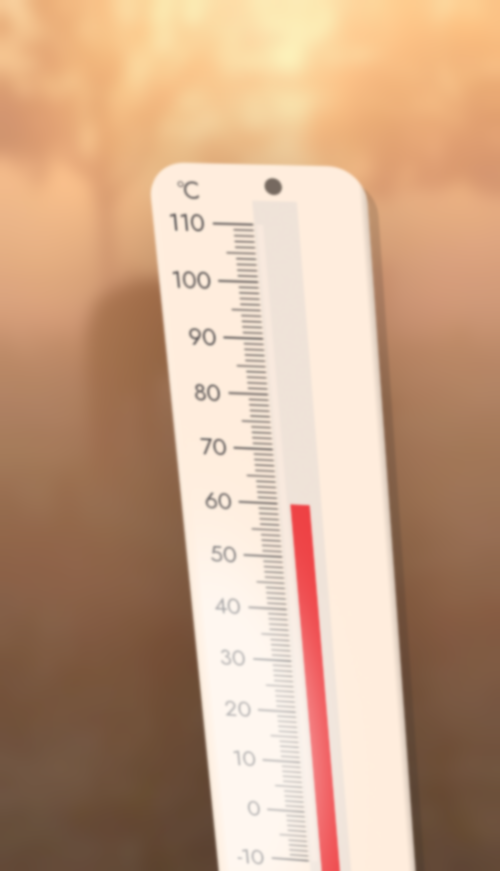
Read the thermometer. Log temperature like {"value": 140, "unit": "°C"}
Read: {"value": 60, "unit": "°C"}
